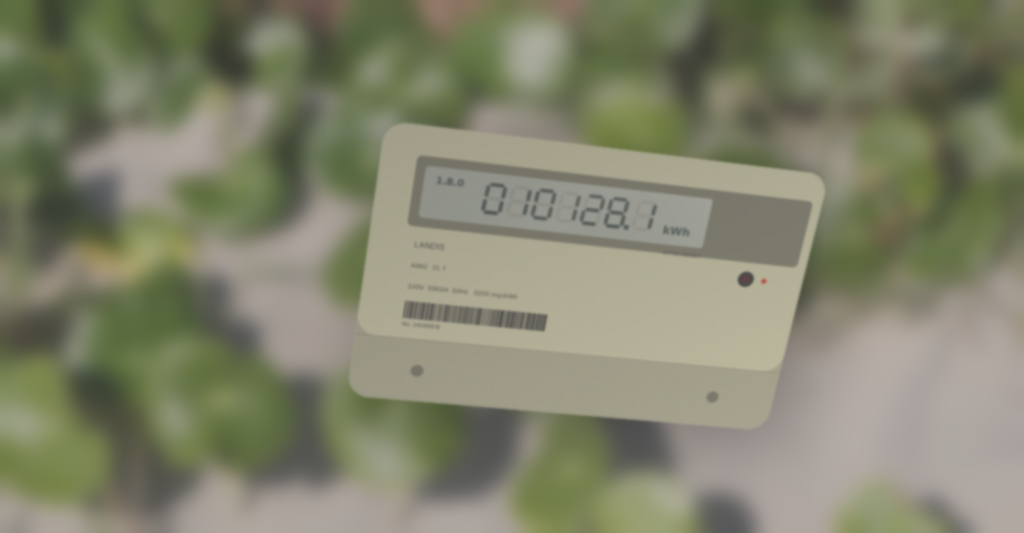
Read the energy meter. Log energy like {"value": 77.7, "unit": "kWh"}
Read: {"value": 10128.1, "unit": "kWh"}
